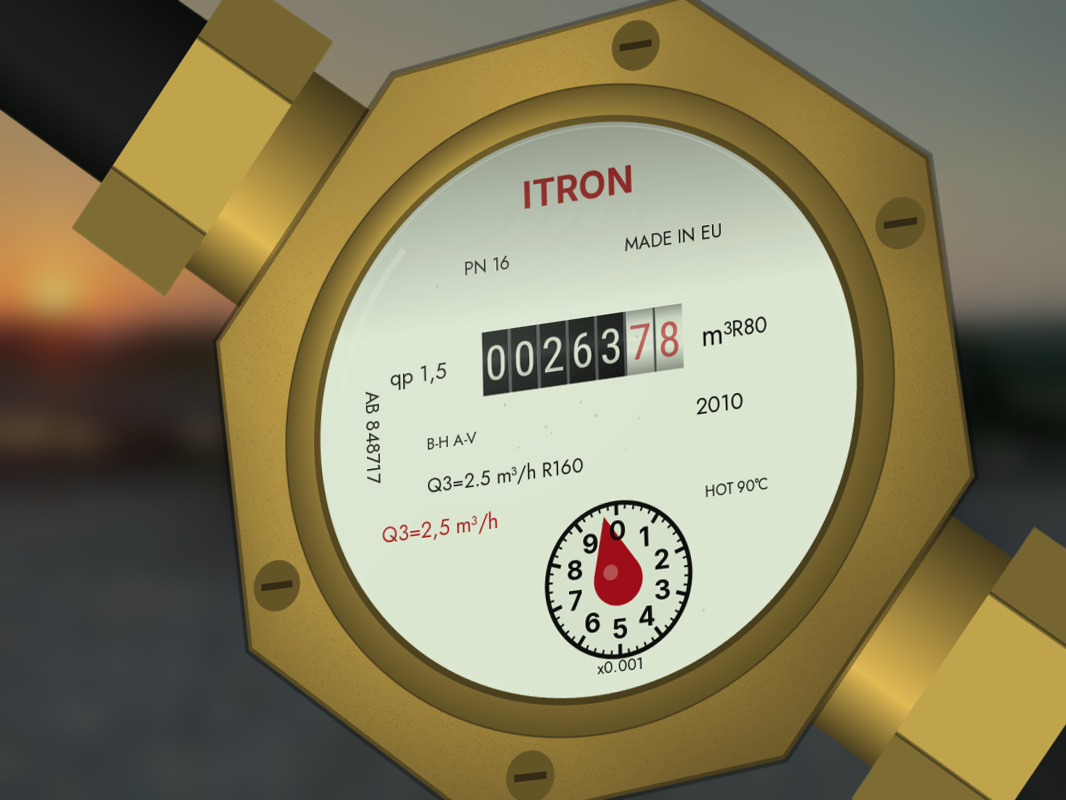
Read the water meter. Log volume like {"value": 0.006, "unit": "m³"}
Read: {"value": 263.779, "unit": "m³"}
